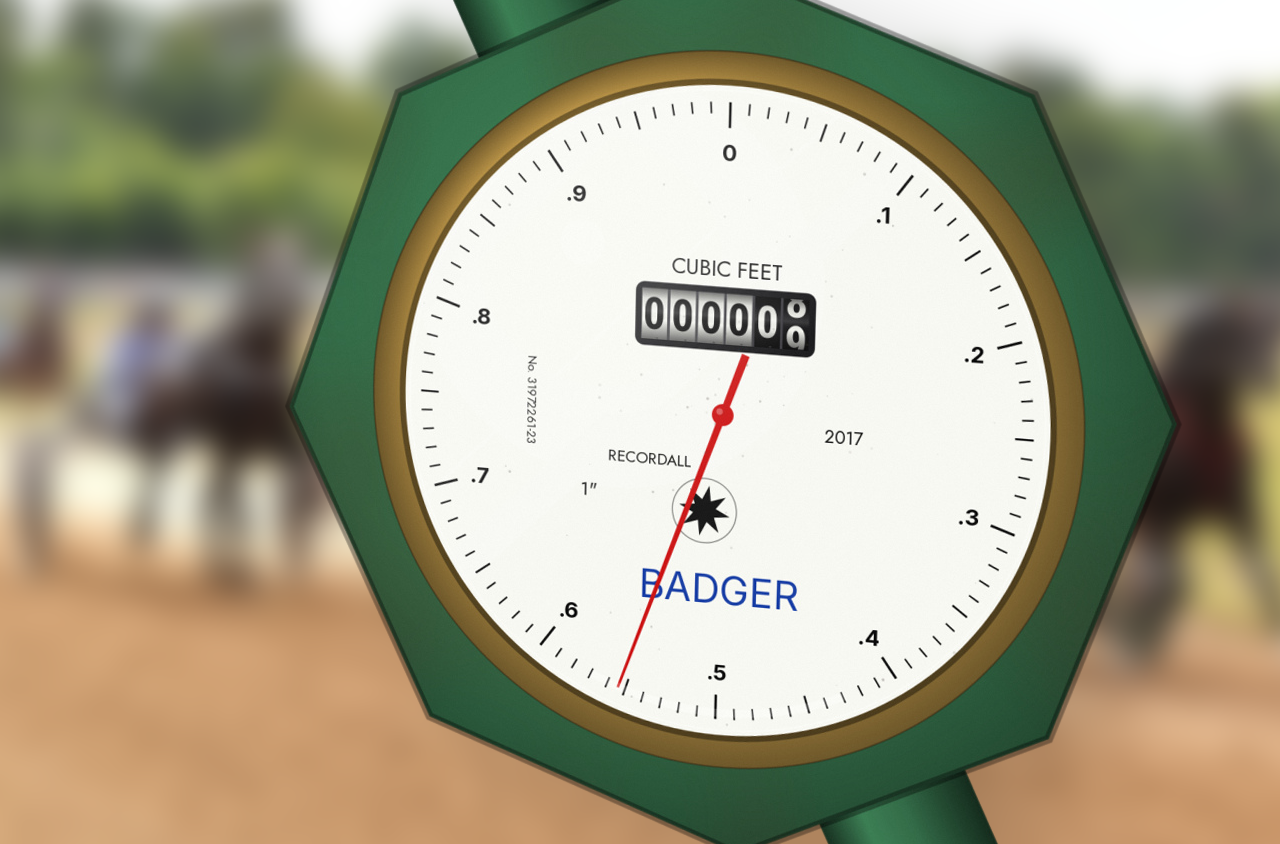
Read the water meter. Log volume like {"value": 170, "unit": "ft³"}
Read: {"value": 8.55, "unit": "ft³"}
